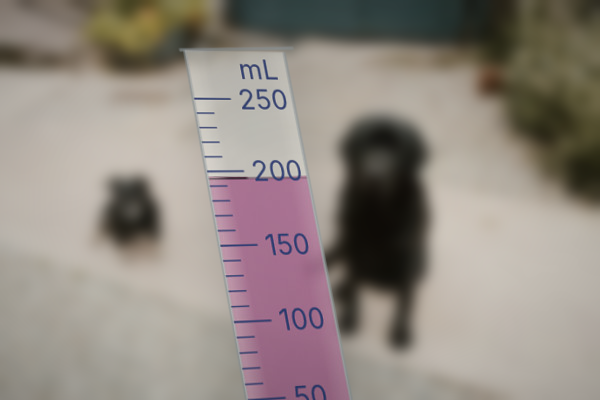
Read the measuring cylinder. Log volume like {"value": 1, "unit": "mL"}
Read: {"value": 195, "unit": "mL"}
